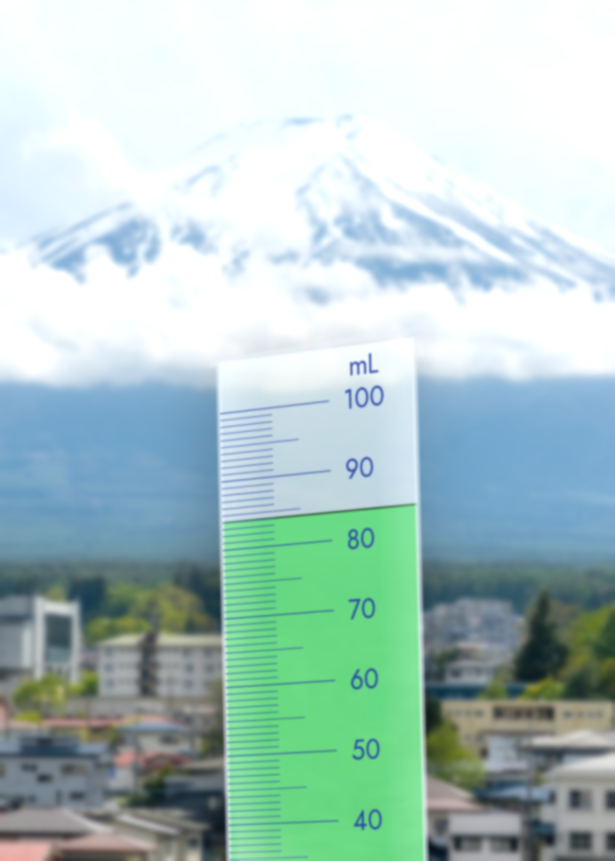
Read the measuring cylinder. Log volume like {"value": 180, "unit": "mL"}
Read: {"value": 84, "unit": "mL"}
